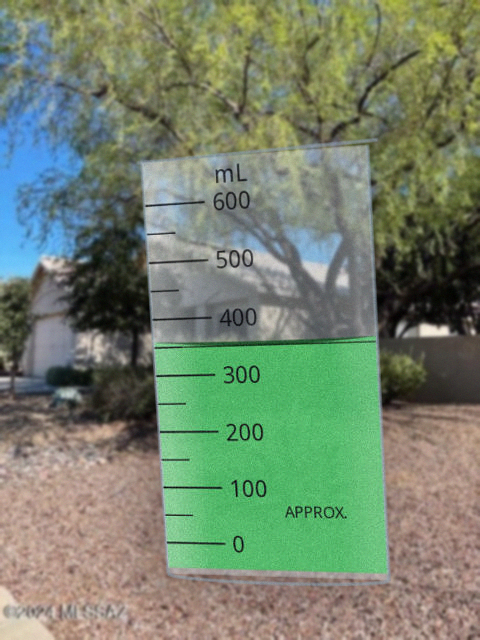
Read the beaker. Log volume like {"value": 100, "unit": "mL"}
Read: {"value": 350, "unit": "mL"}
